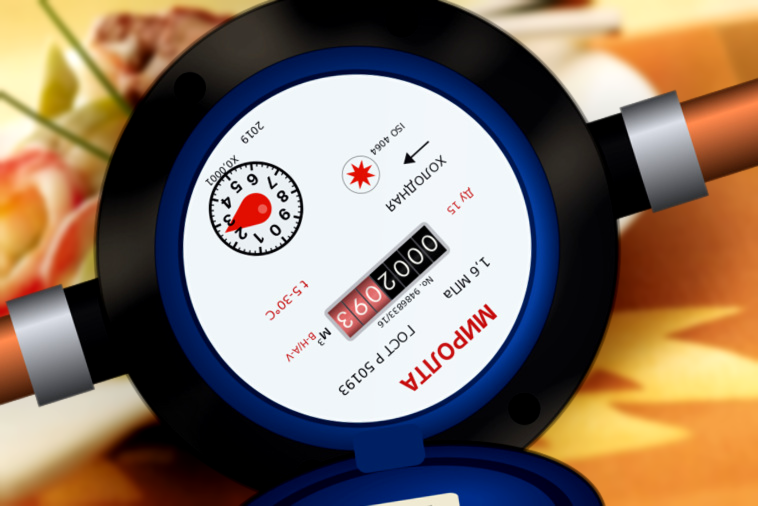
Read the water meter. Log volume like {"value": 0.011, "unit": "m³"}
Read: {"value": 2.0932, "unit": "m³"}
